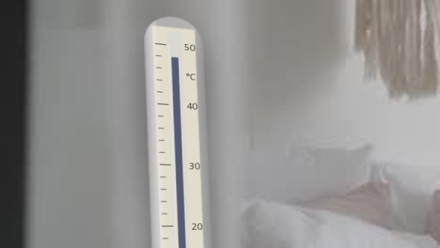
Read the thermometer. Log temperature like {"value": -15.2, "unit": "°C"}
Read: {"value": 48, "unit": "°C"}
